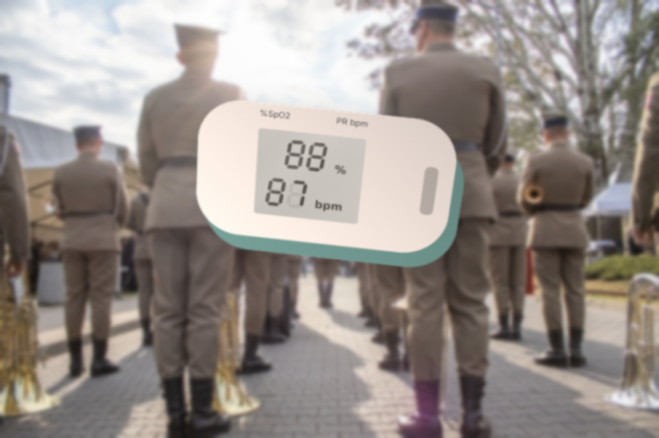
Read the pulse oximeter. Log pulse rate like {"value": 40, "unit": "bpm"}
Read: {"value": 87, "unit": "bpm"}
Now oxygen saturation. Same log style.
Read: {"value": 88, "unit": "%"}
